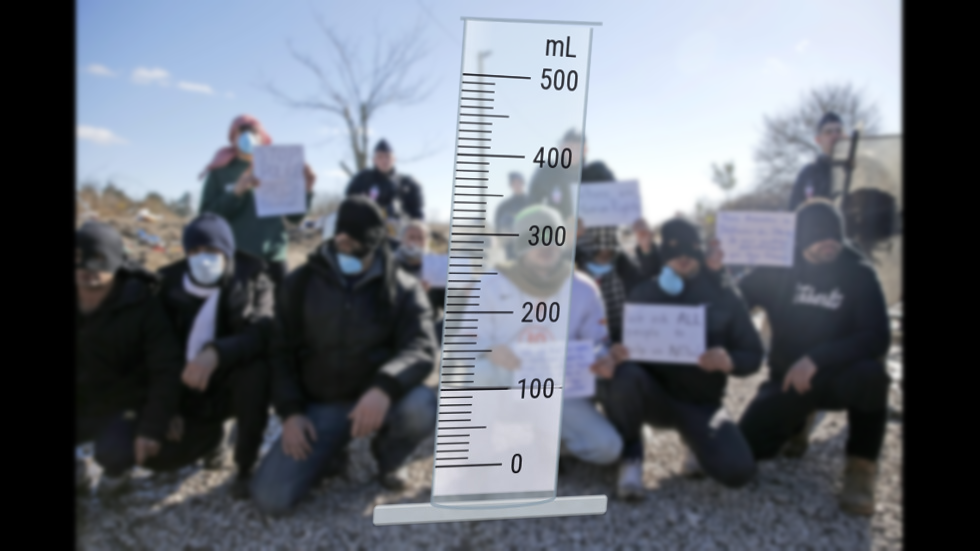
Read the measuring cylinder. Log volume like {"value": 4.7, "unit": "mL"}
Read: {"value": 100, "unit": "mL"}
